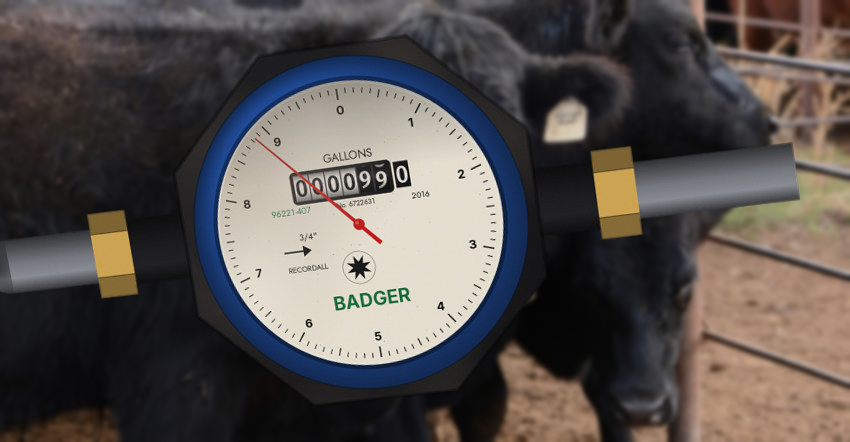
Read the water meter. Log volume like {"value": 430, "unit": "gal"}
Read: {"value": 988.8, "unit": "gal"}
